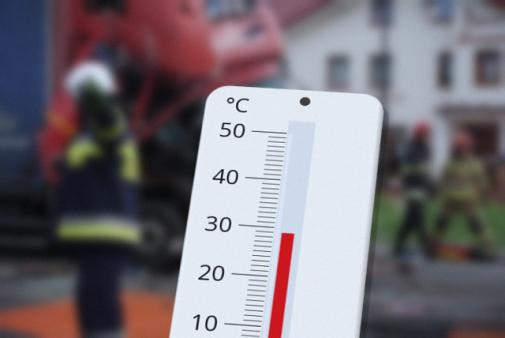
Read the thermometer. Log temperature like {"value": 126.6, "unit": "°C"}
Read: {"value": 29, "unit": "°C"}
